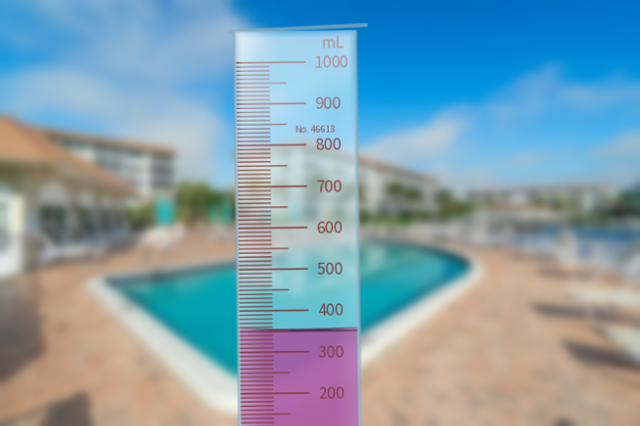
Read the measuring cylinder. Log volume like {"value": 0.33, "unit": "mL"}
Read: {"value": 350, "unit": "mL"}
